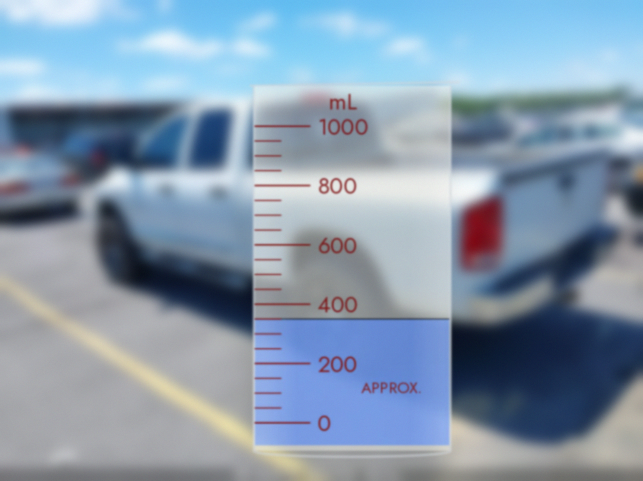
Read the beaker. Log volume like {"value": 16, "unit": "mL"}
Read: {"value": 350, "unit": "mL"}
